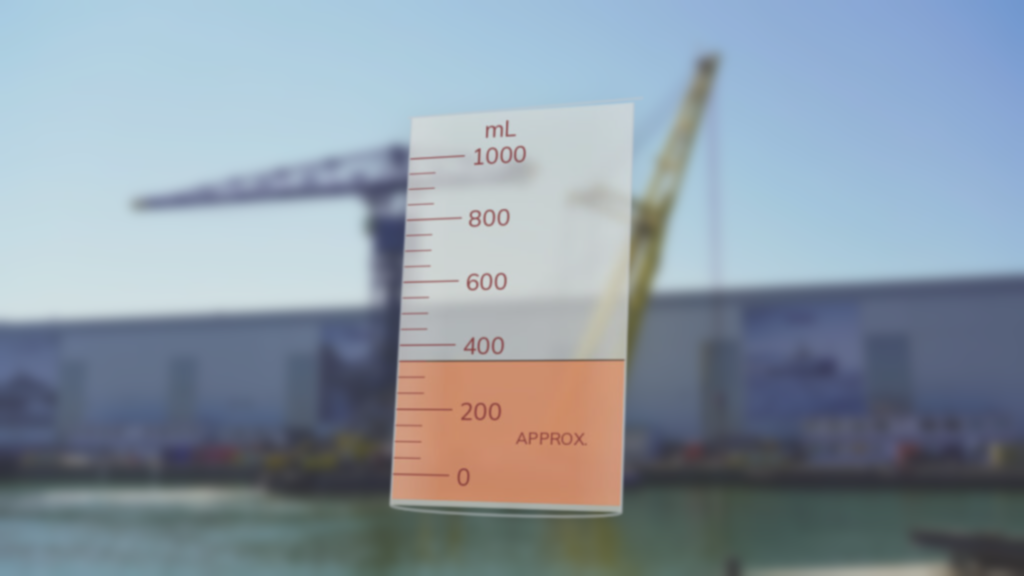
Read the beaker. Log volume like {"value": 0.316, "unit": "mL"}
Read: {"value": 350, "unit": "mL"}
